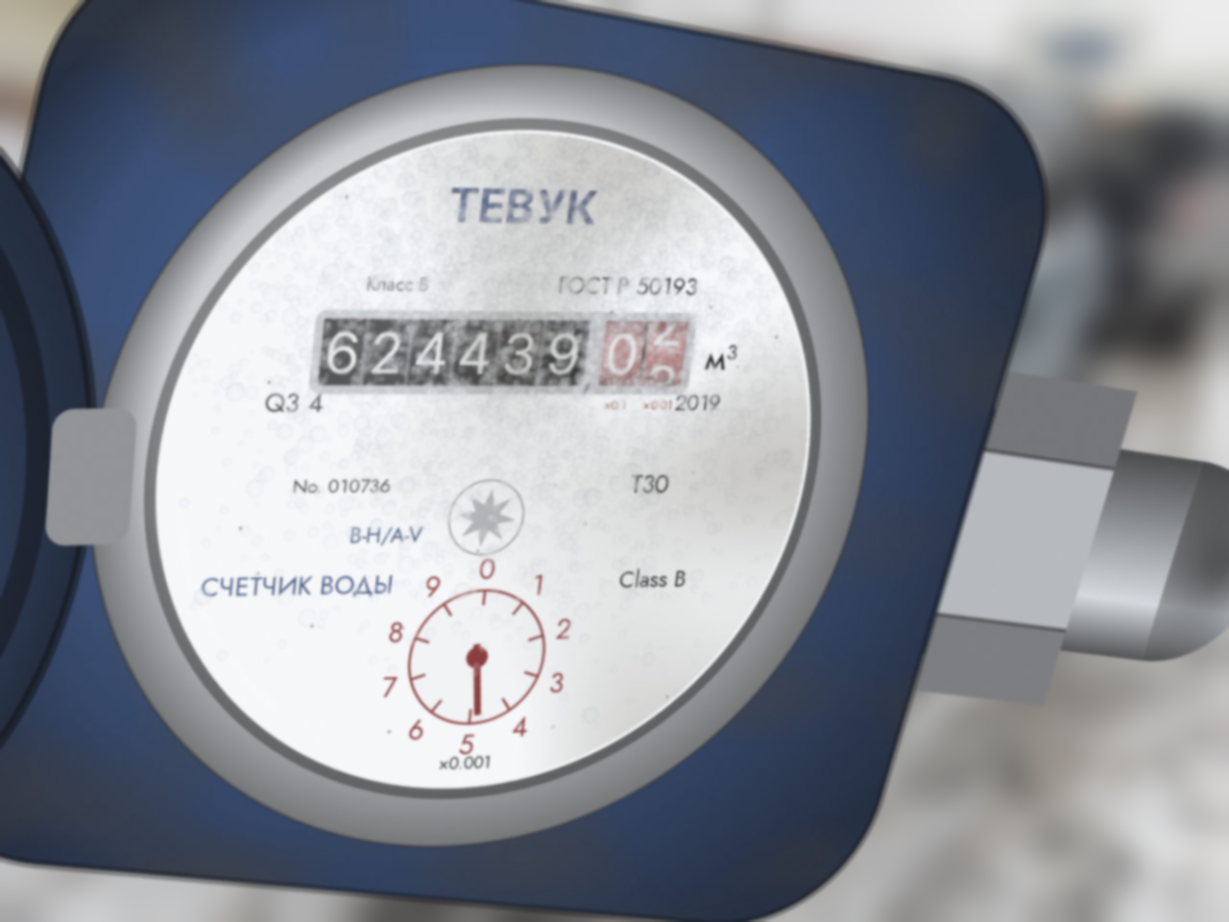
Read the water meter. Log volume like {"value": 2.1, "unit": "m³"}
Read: {"value": 624439.024, "unit": "m³"}
